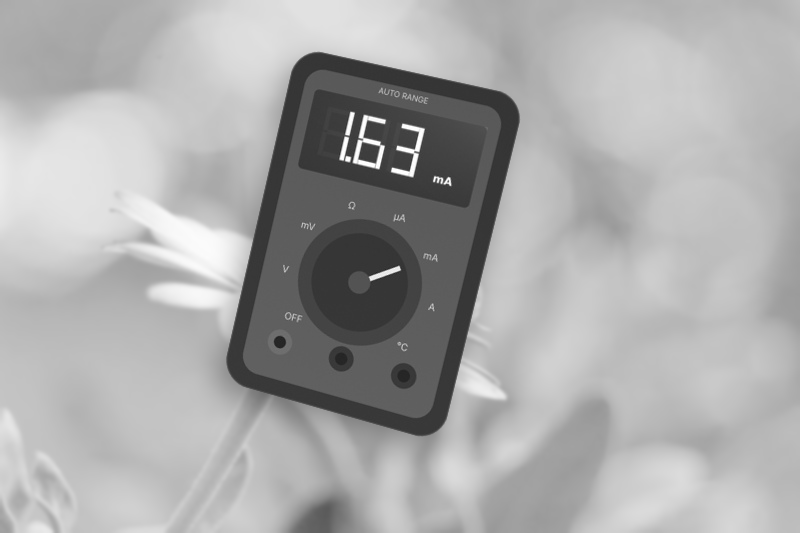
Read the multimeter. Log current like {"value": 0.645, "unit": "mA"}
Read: {"value": 1.63, "unit": "mA"}
